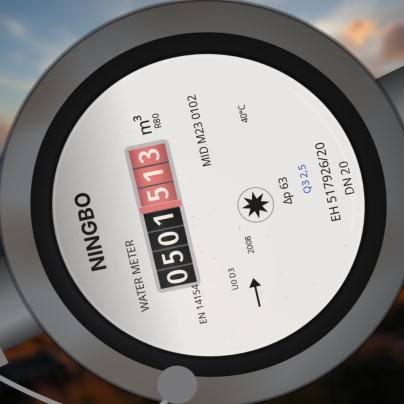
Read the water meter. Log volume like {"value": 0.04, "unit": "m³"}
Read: {"value": 501.513, "unit": "m³"}
